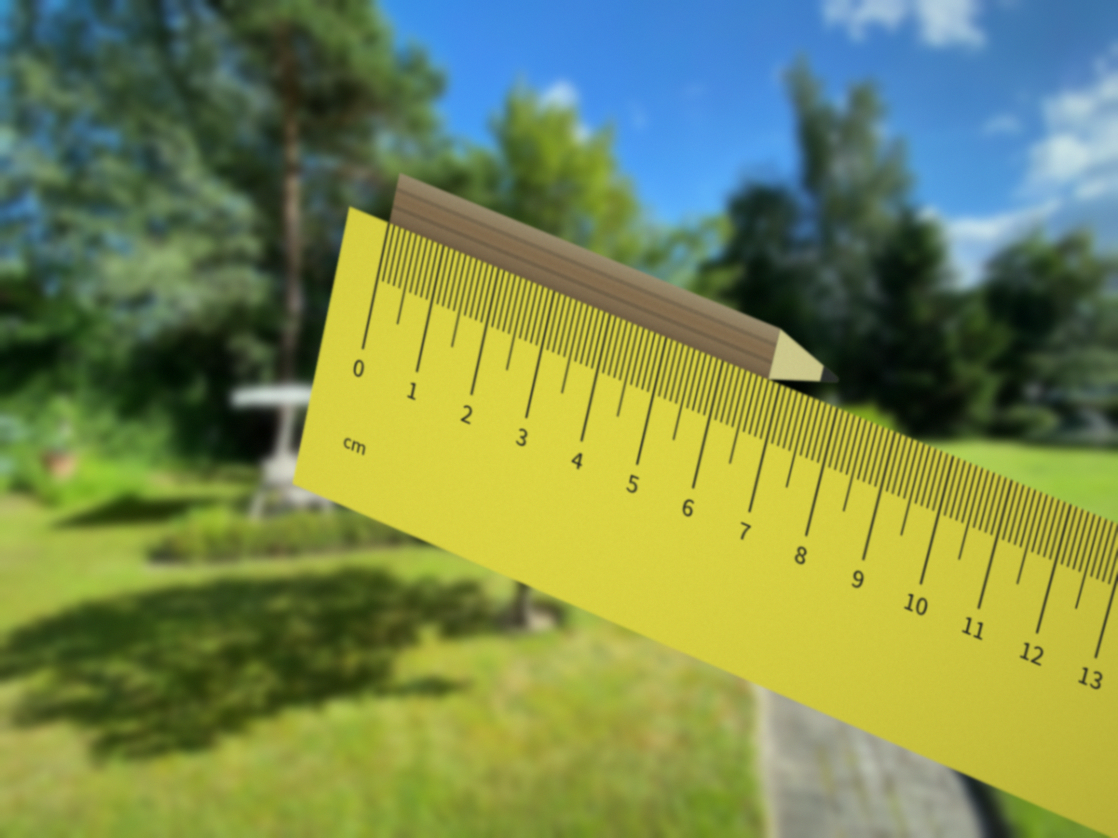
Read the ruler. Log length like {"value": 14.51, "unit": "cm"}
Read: {"value": 7.9, "unit": "cm"}
